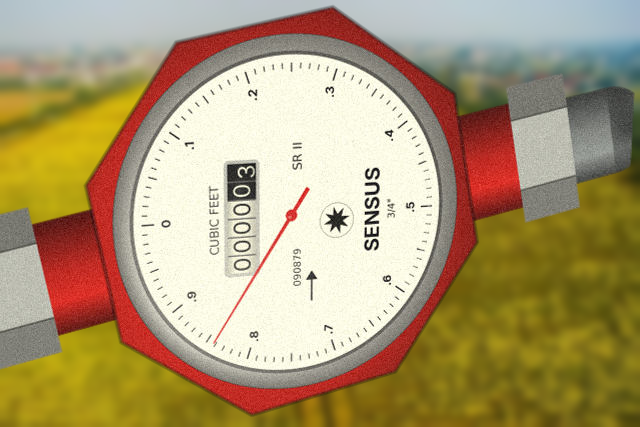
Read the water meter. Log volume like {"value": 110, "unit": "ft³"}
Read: {"value": 2.84, "unit": "ft³"}
